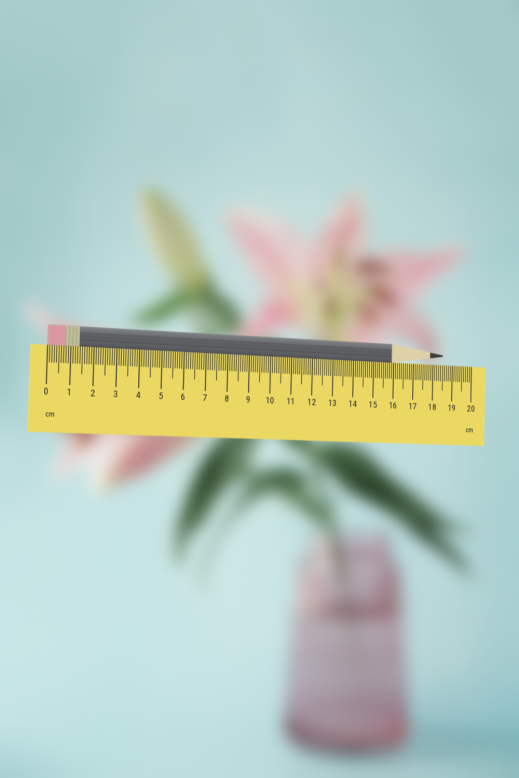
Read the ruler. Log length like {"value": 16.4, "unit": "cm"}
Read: {"value": 18.5, "unit": "cm"}
